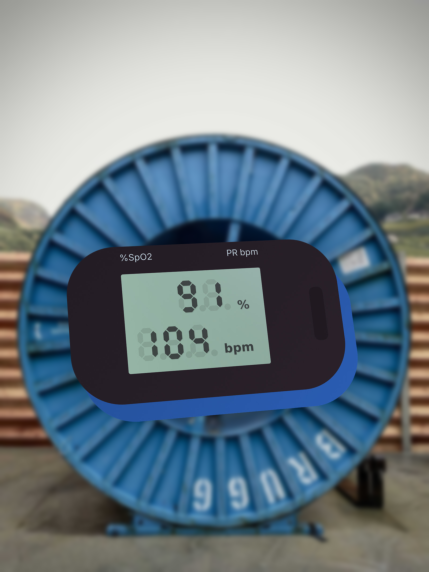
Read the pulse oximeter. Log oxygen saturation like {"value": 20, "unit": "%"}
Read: {"value": 91, "unit": "%"}
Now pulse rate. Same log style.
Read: {"value": 104, "unit": "bpm"}
